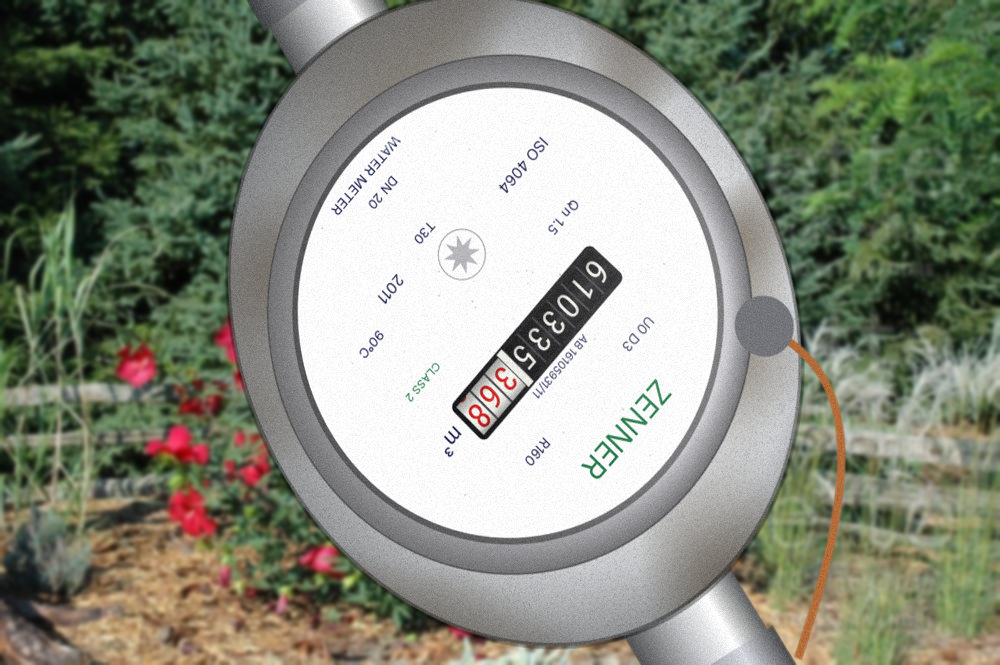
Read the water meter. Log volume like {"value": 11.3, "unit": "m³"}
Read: {"value": 610335.368, "unit": "m³"}
